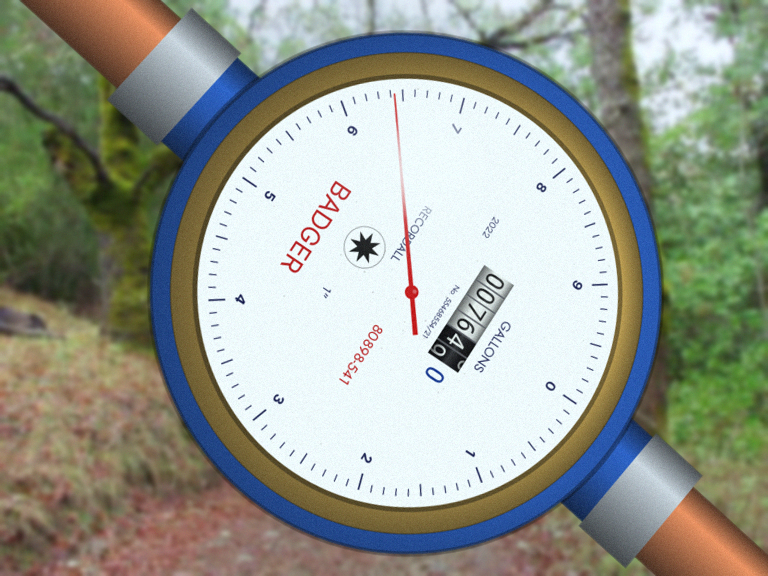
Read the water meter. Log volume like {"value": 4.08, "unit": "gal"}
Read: {"value": 76486.4, "unit": "gal"}
